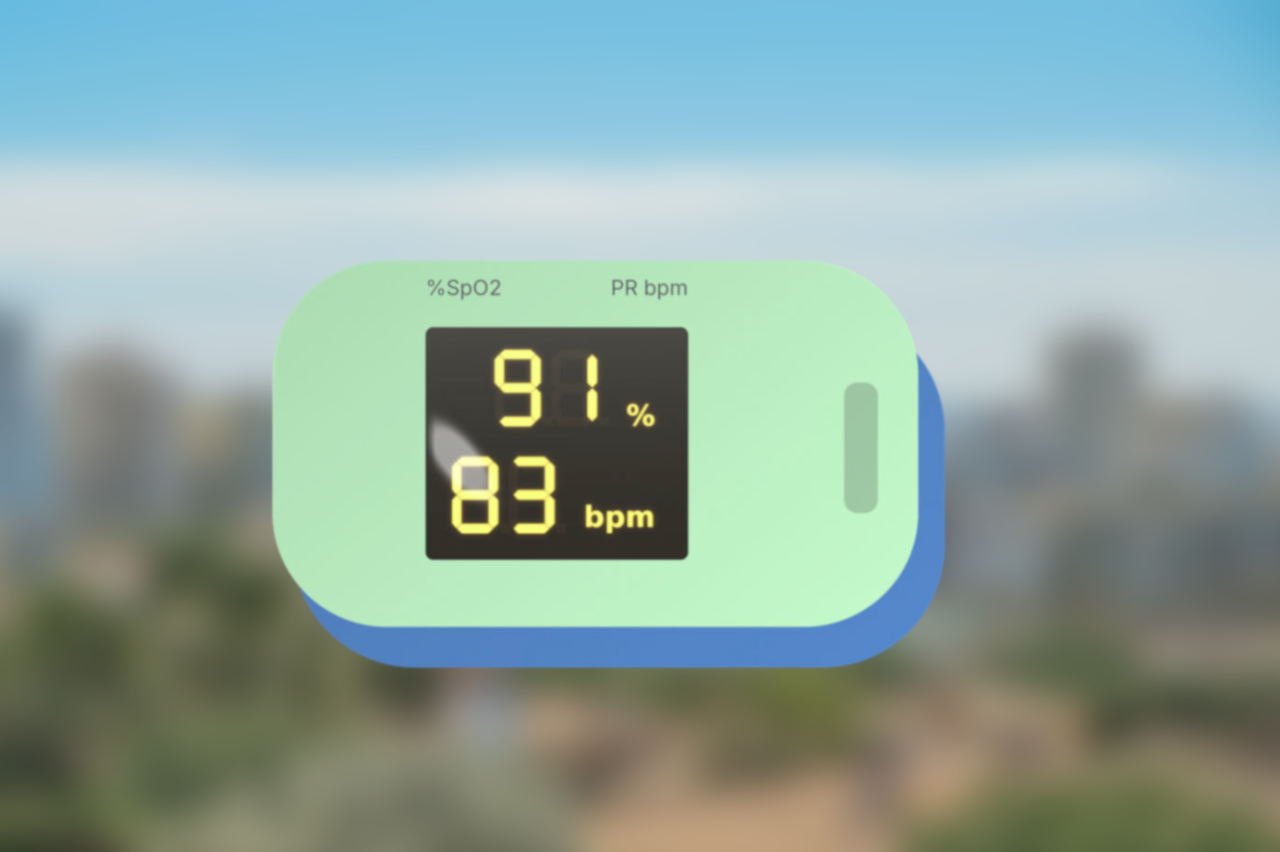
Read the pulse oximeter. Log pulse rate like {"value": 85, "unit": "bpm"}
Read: {"value": 83, "unit": "bpm"}
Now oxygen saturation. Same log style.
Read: {"value": 91, "unit": "%"}
